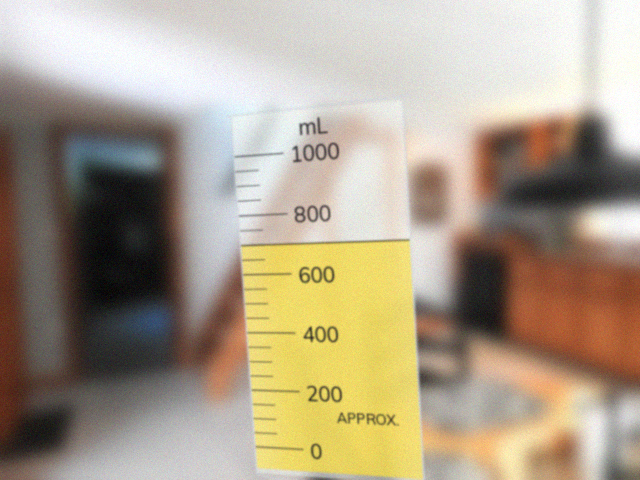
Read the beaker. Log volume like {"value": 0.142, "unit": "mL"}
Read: {"value": 700, "unit": "mL"}
